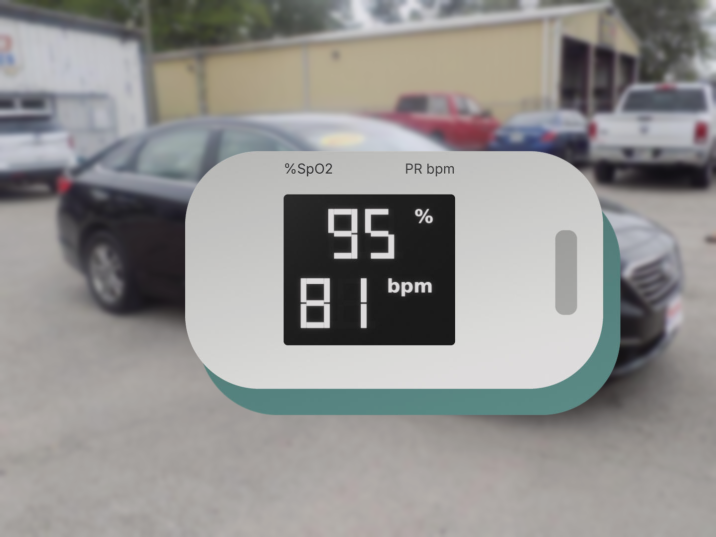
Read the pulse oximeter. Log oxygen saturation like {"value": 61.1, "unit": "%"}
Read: {"value": 95, "unit": "%"}
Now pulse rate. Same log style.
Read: {"value": 81, "unit": "bpm"}
